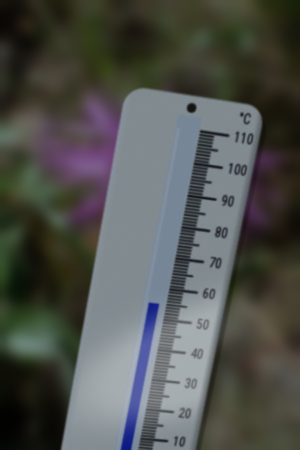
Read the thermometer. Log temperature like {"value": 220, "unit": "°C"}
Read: {"value": 55, "unit": "°C"}
